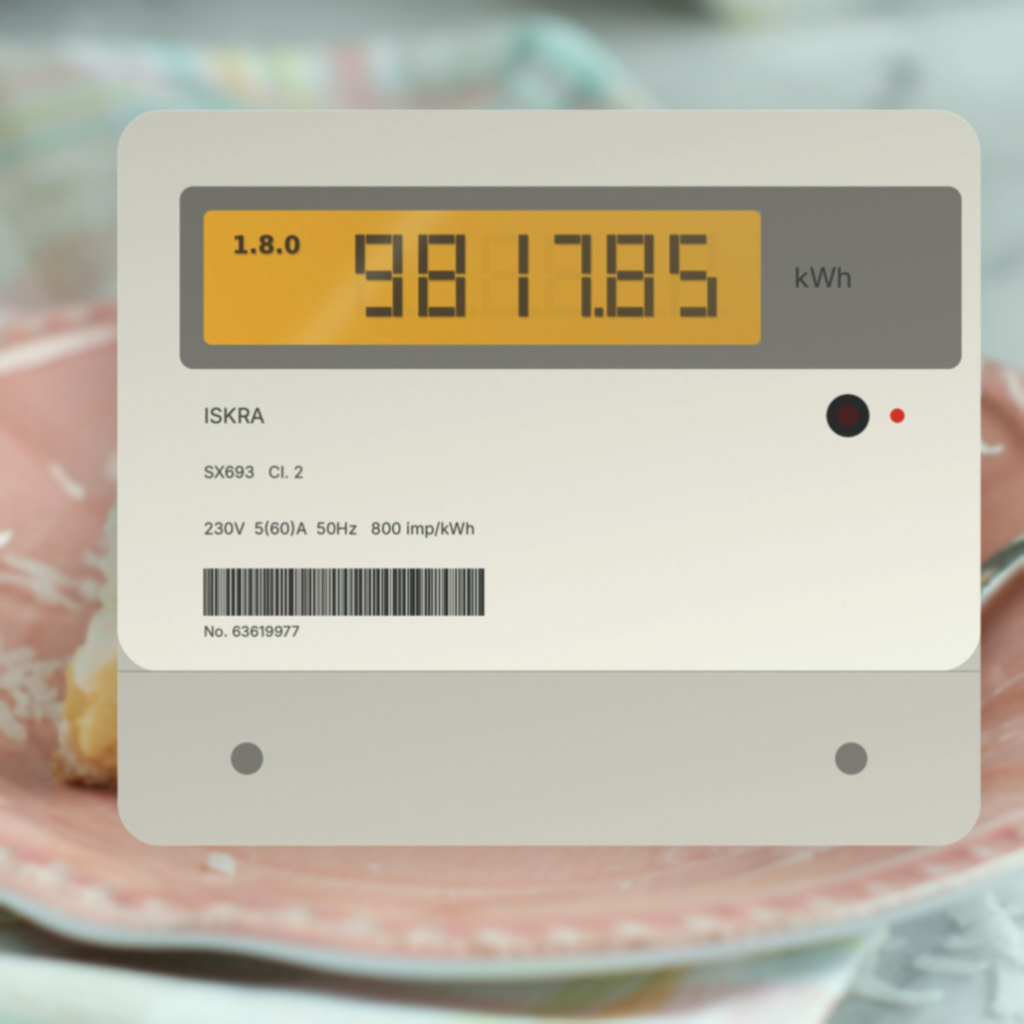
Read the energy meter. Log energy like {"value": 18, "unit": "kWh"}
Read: {"value": 9817.85, "unit": "kWh"}
